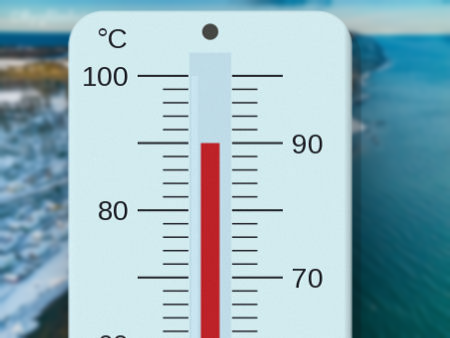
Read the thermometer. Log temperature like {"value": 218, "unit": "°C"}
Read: {"value": 90, "unit": "°C"}
